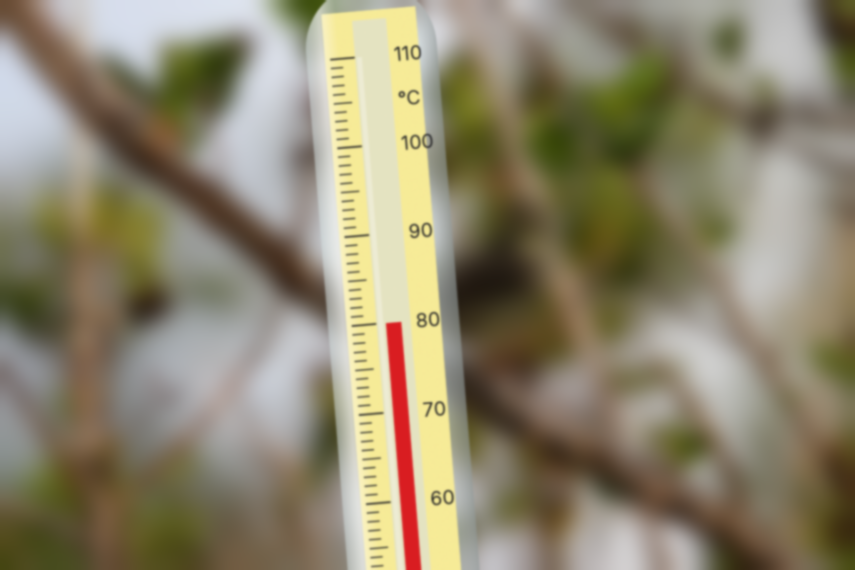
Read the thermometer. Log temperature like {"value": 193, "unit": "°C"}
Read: {"value": 80, "unit": "°C"}
